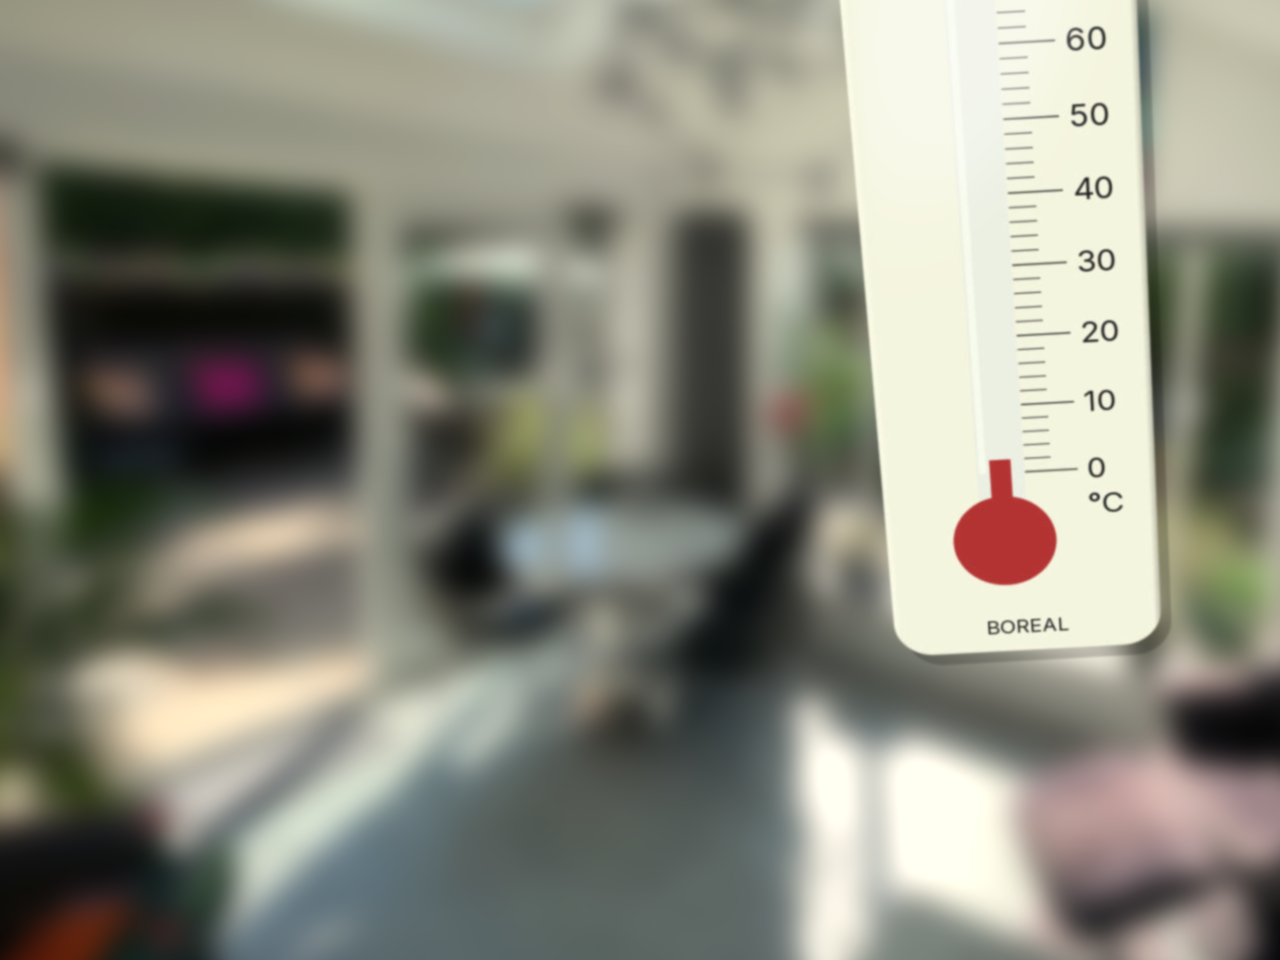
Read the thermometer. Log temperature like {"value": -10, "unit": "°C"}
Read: {"value": 2, "unit": "°C"}
